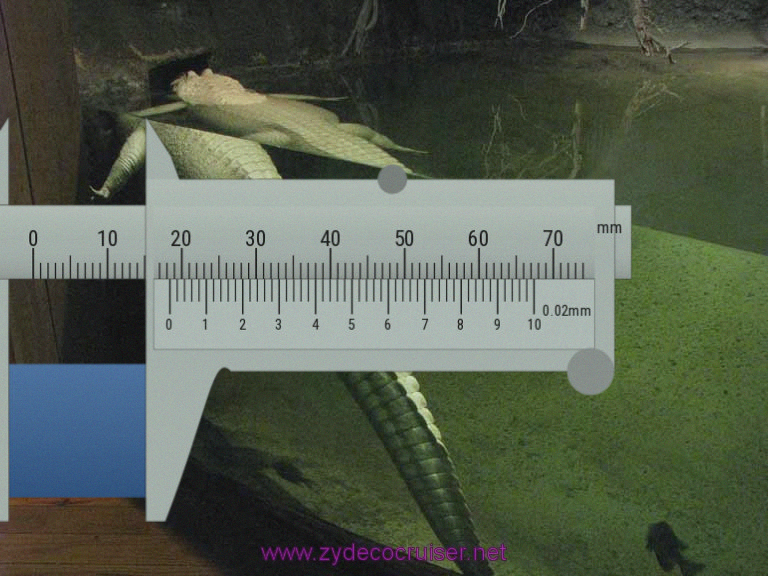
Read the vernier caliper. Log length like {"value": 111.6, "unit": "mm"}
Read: {"value": 18.4, "unit": "mm"}
